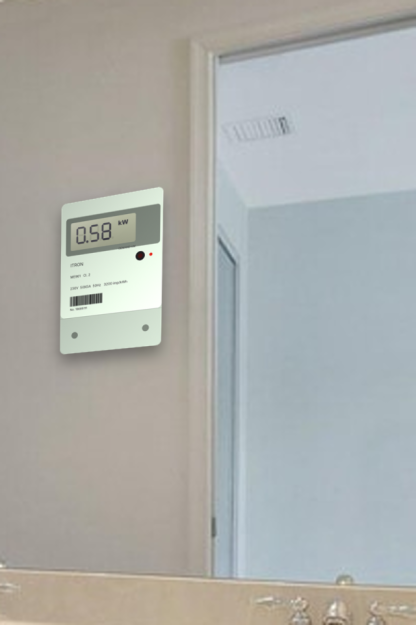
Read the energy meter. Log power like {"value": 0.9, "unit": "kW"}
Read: {"value": 0.58, "unit": "kW"}
